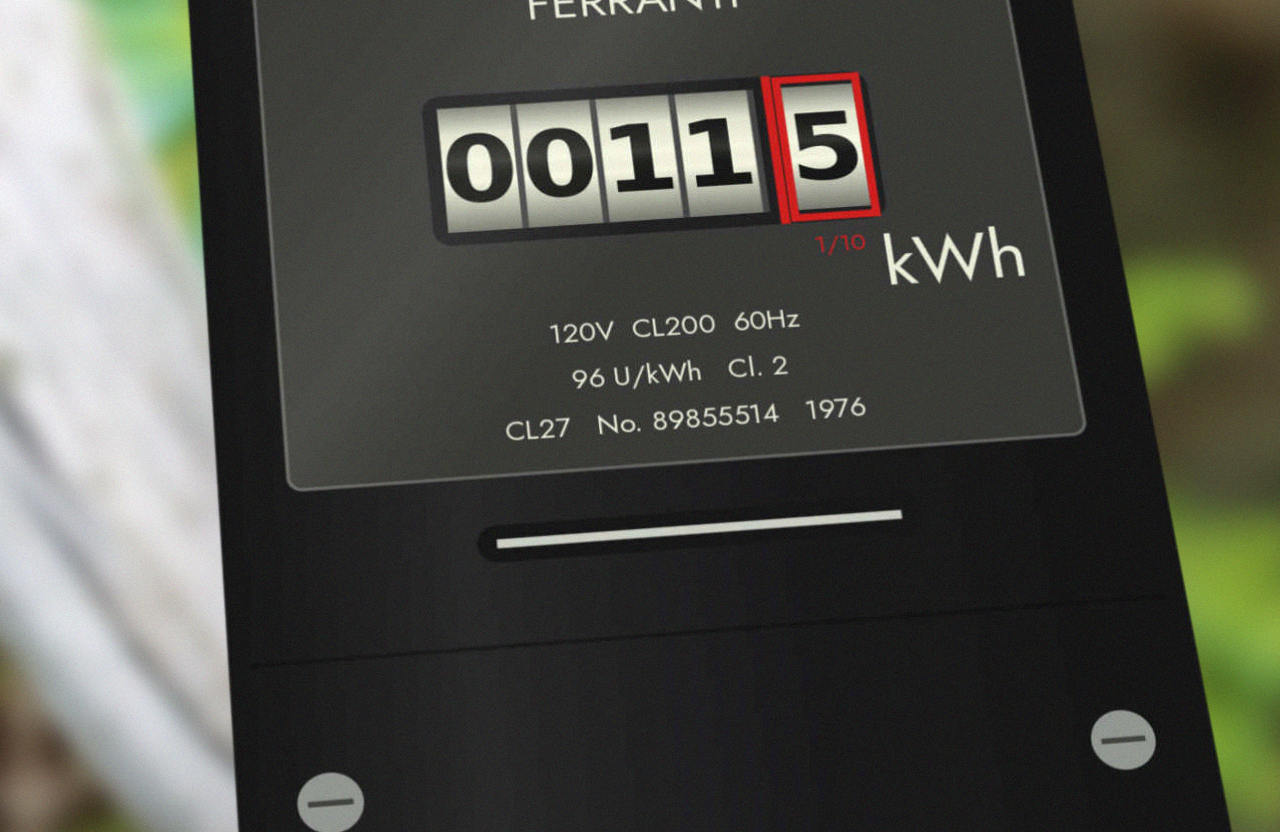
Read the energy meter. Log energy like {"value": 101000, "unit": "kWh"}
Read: {"value": 11.5, "unit": "kWh"}
